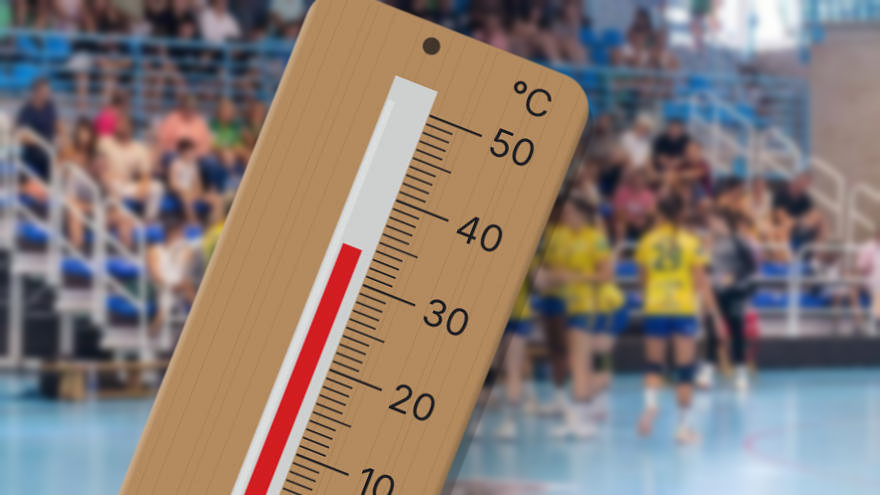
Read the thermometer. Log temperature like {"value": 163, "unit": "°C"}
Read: {"value": 33.5, "unit": "°C"}
